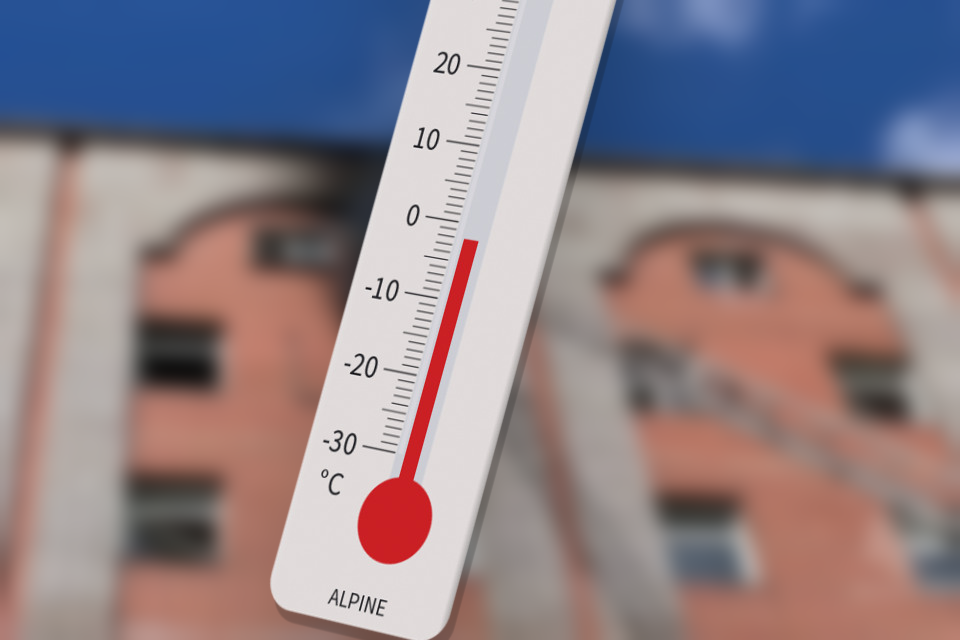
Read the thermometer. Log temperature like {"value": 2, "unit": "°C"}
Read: {"value": -2, "unit": "°C"}
